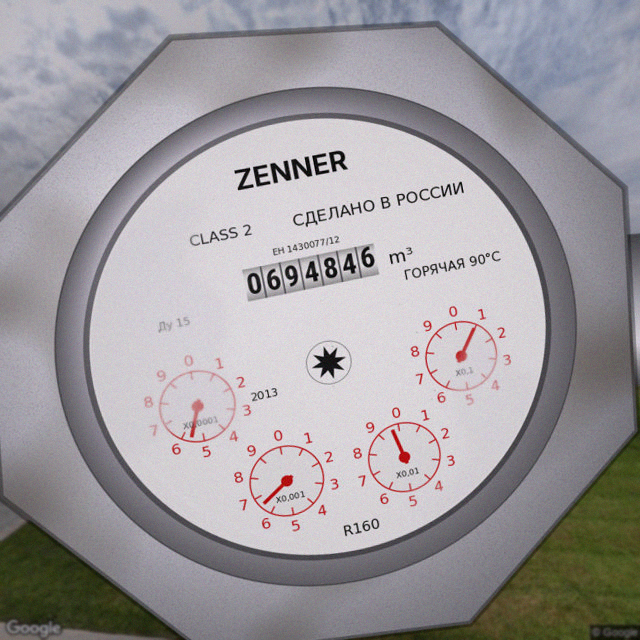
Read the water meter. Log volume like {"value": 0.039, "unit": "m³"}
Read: {"value": 694846.0965, "unit": "m³"}
